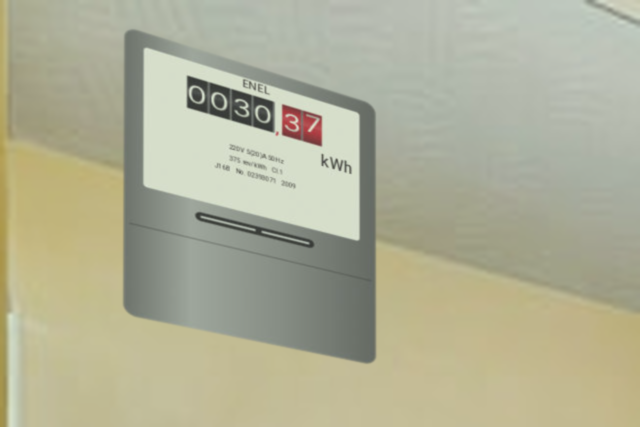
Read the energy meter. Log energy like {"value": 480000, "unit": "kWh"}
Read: {"value": 30.37, "unit": "kWh"}
